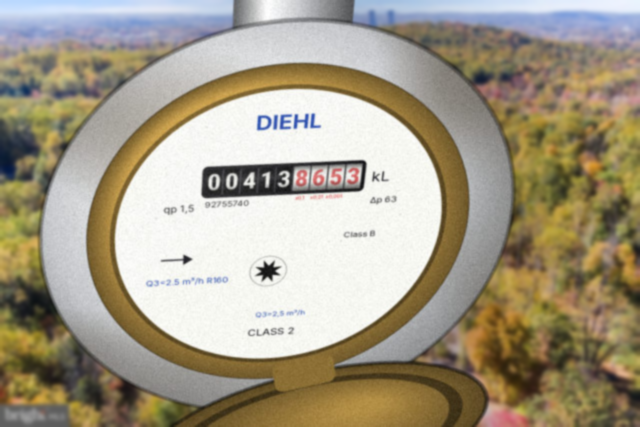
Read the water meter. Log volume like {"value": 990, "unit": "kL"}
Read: {"value": 413.8653, "unit": "kL"}
